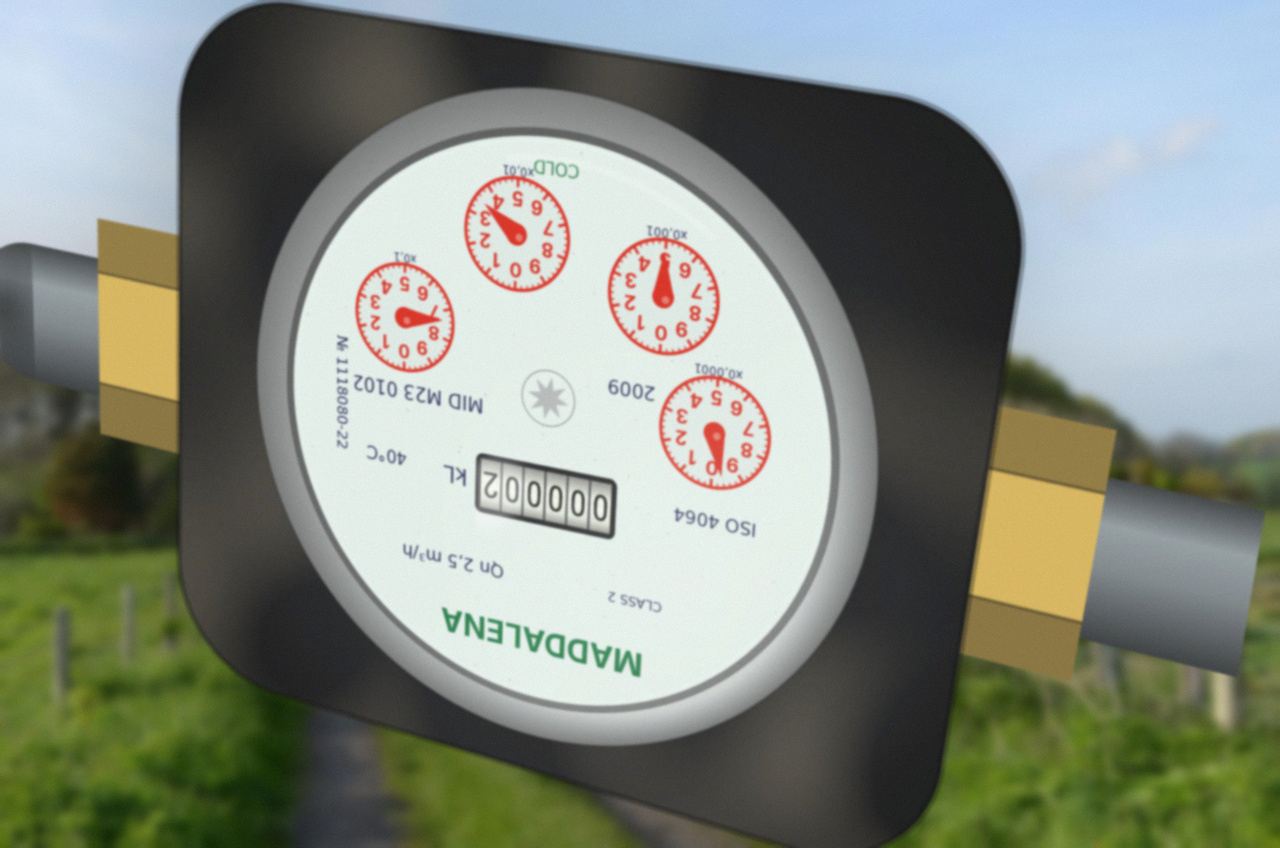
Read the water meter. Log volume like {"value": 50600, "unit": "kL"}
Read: {"value": 2.7349, "unit": "kL"}
